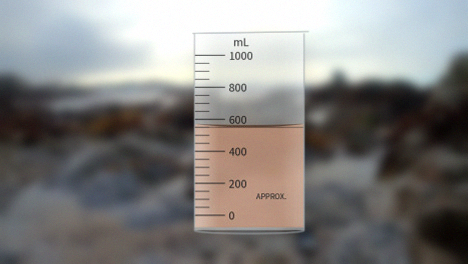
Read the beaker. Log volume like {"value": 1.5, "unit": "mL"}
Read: {"value": 550, "unit": "mL"}
